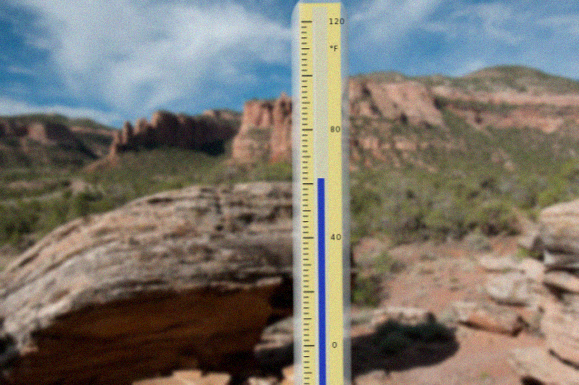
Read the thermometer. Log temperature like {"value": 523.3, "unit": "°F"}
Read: {"value": 62, "unit": "°F"}
